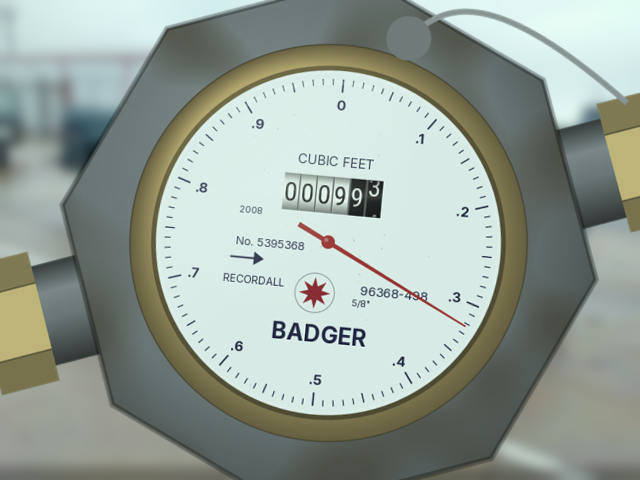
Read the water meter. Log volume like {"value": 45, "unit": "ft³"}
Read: {"value": 993.32, "unit": "ft³"}
